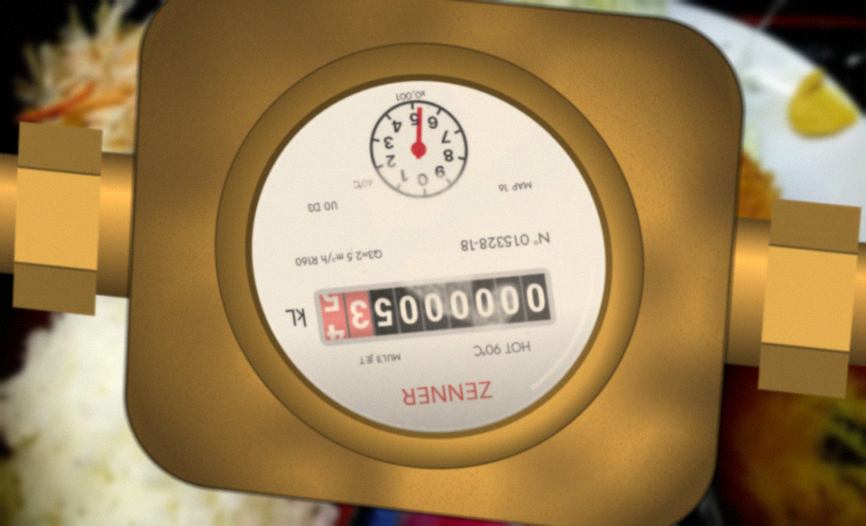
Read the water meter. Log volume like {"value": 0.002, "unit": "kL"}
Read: {"value": 5.345, "unit": "kL"}
